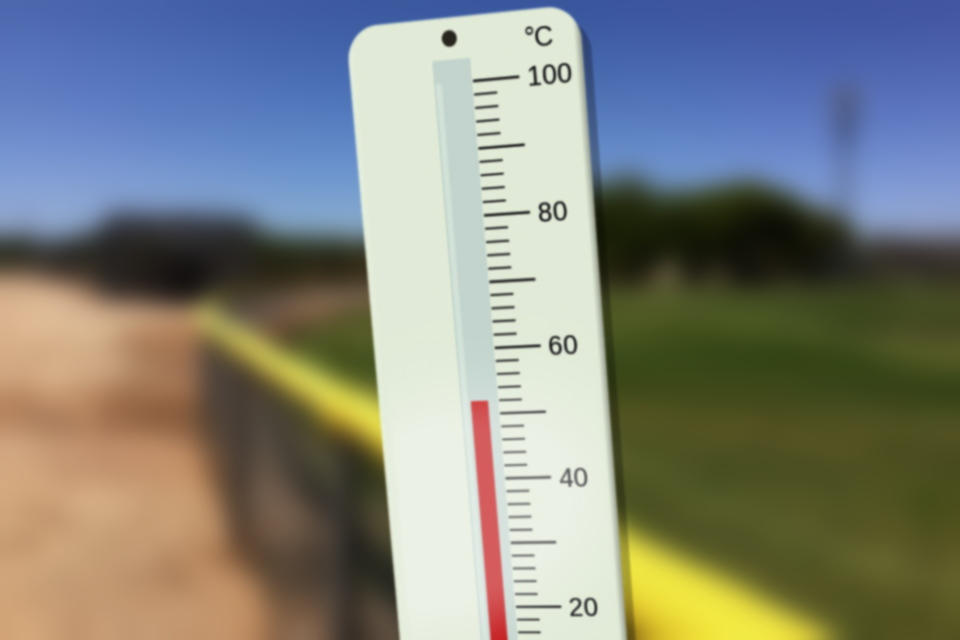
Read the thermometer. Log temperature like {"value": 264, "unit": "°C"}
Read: {"value": 52, "unit": "°C"}
